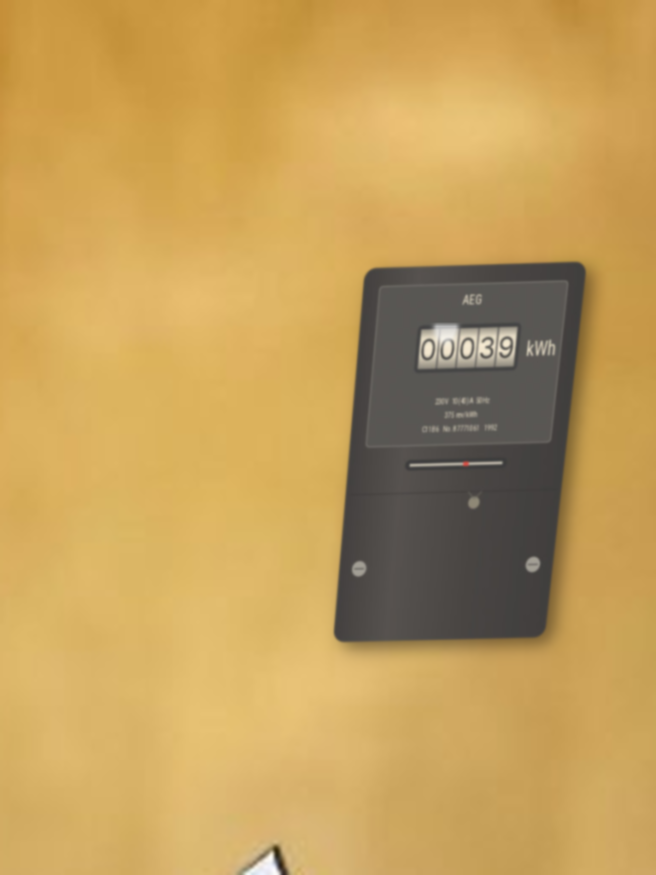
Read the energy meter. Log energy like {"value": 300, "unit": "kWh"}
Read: {"value": 39, "unit": "kWh"}
